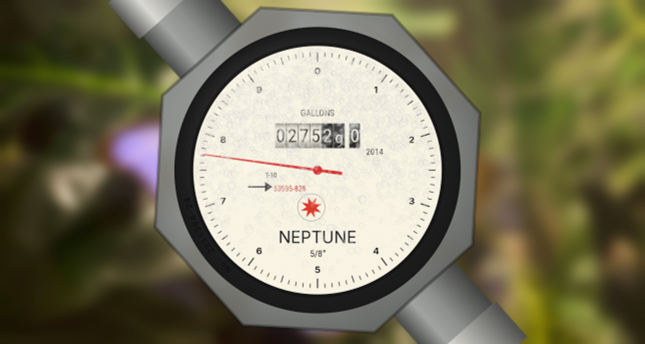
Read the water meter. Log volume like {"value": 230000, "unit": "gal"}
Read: {"value": 275287.7, "unit": "gal"}
